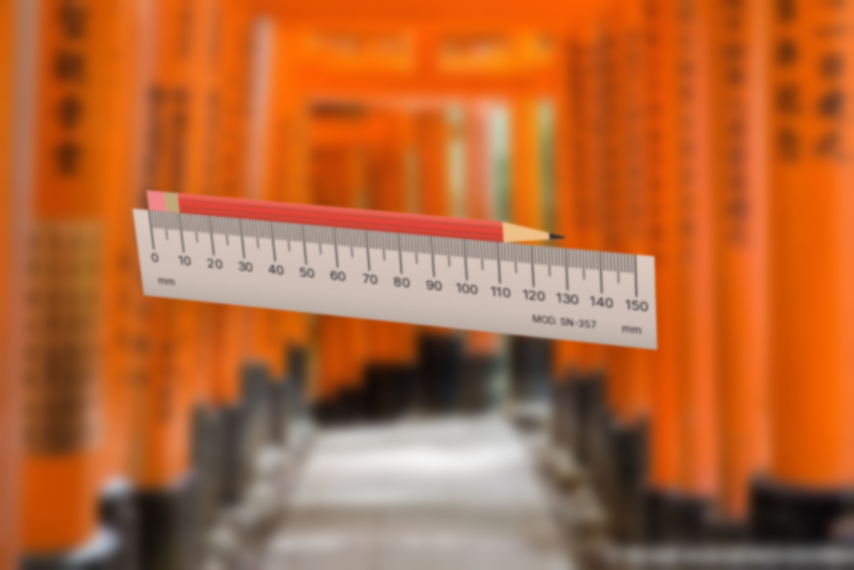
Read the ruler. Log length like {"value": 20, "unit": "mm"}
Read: {"value": 130, "unit": "mm"}
